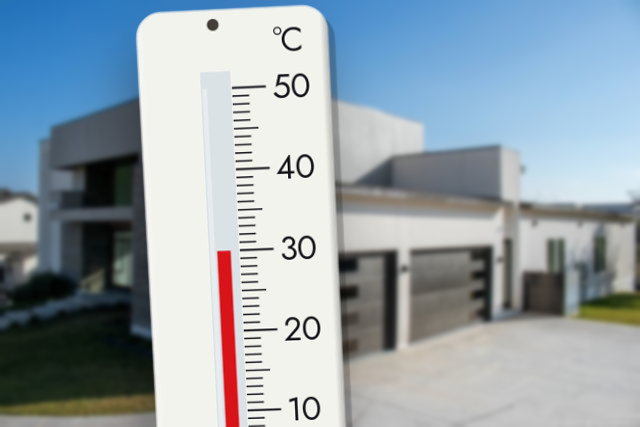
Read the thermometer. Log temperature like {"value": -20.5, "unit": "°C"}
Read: {"value": 30, "unit": "°C"}
